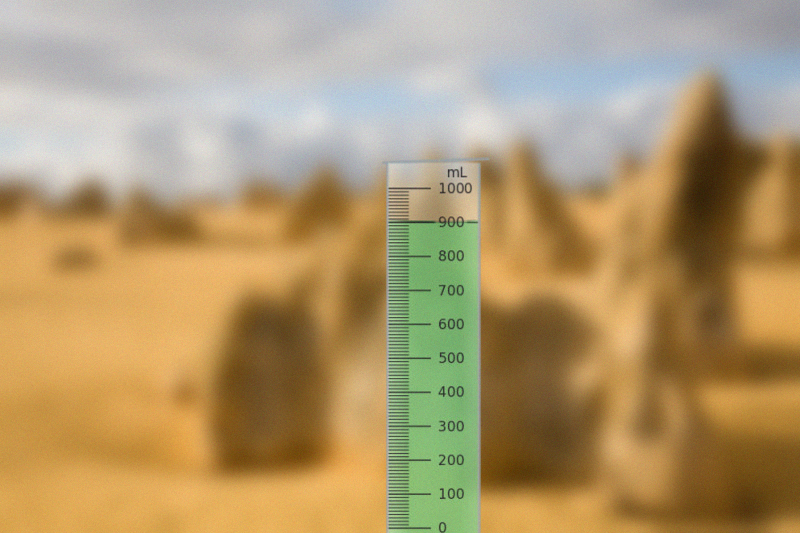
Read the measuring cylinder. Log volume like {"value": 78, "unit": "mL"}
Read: {"value": 900, "unit": "mL"}
